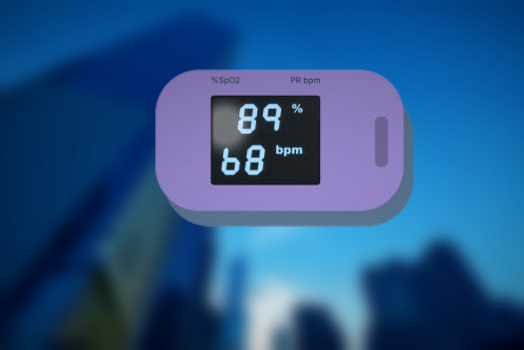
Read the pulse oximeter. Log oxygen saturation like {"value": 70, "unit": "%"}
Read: {"value": 89, "unit": "%"}
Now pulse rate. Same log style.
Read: {"value": 68, "unit": "bpm"}
